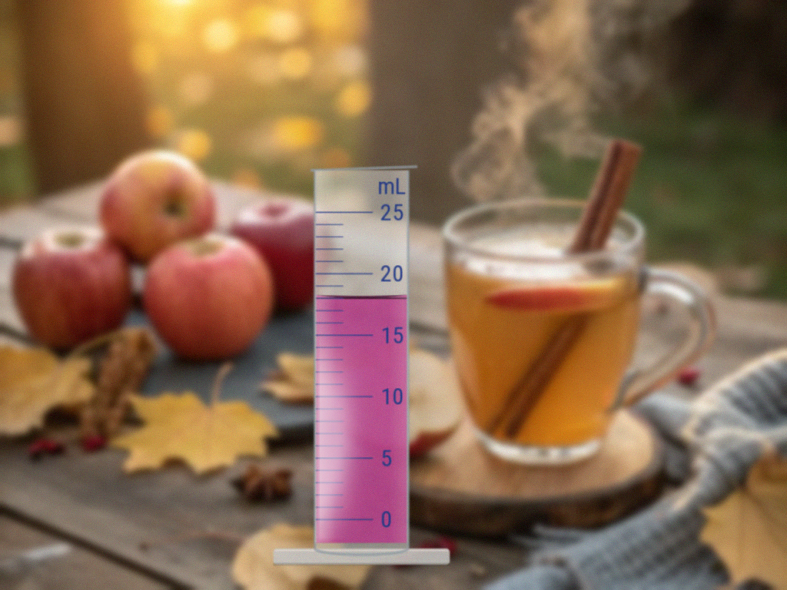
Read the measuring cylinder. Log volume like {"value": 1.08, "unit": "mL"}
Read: {"value": 18, "unit": "mL"}
